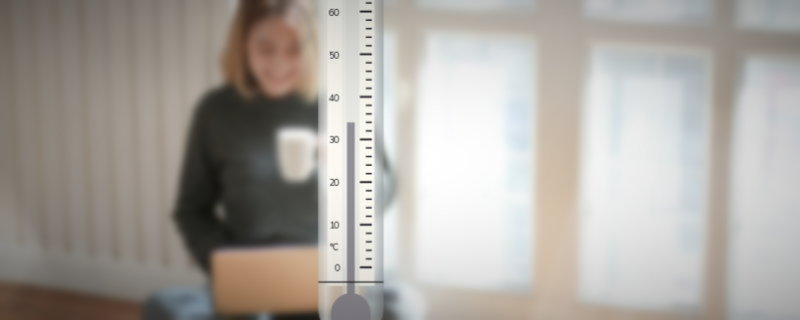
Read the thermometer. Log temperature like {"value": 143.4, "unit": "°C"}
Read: {"value": 34, "unit": "°C"}
